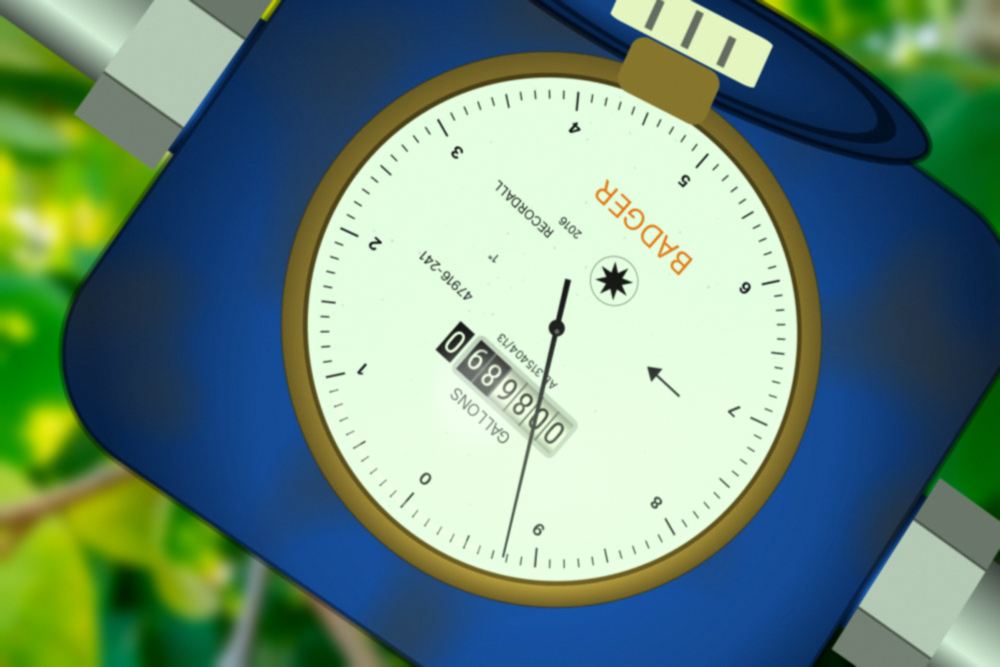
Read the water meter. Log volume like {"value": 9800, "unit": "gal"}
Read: {"value": 86889.2, "unit": "gal"}
